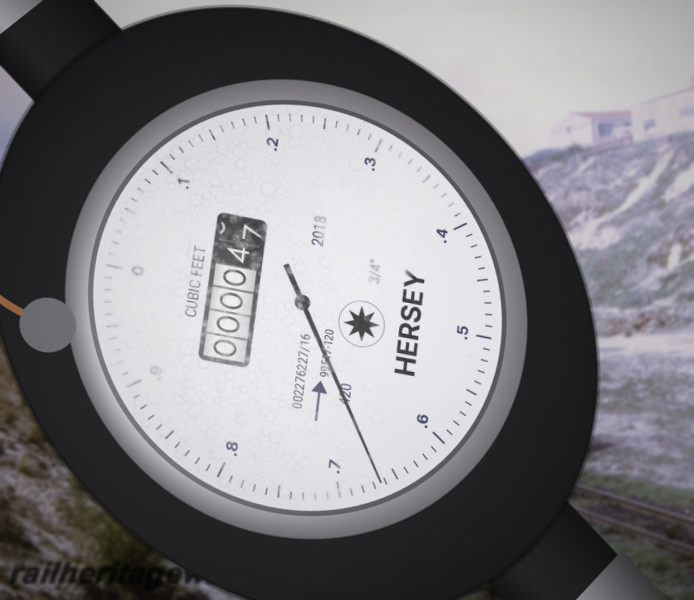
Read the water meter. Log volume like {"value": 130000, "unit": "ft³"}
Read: {"value": 46.66, "unit": "ft³"}
